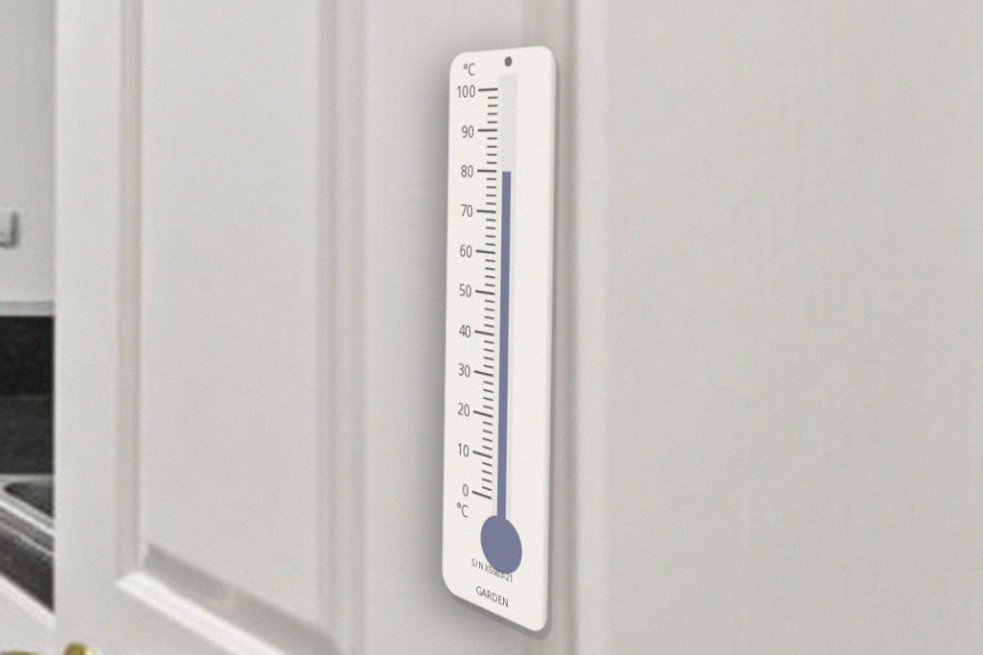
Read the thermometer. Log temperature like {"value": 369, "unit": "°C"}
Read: {"value": 80, "unit": "°C"}
